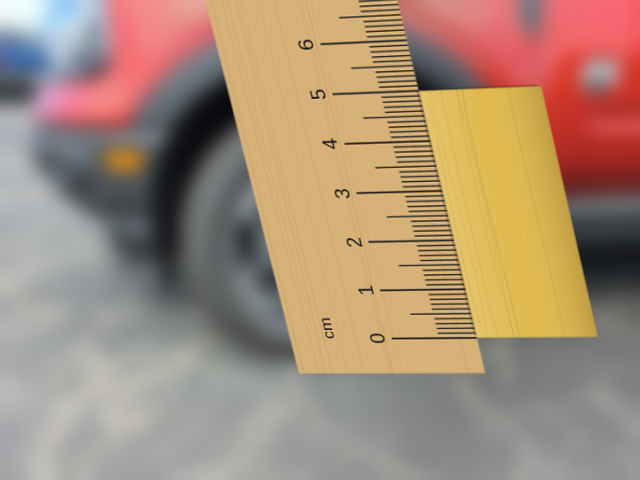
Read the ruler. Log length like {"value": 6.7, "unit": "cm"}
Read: {"value": 5, "unit": "cm"}
